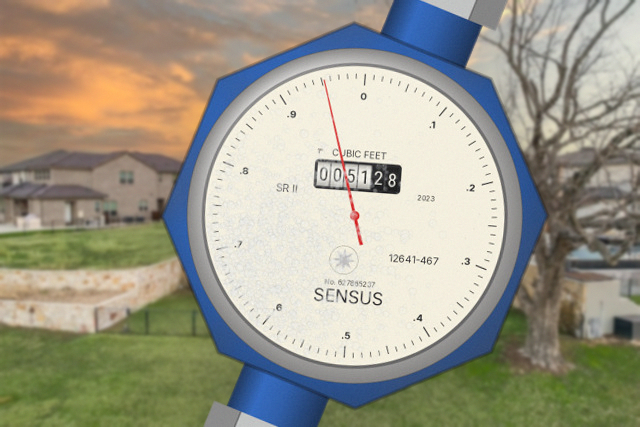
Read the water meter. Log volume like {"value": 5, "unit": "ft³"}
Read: {"value": 5127.95, "unit": "ft³"}
